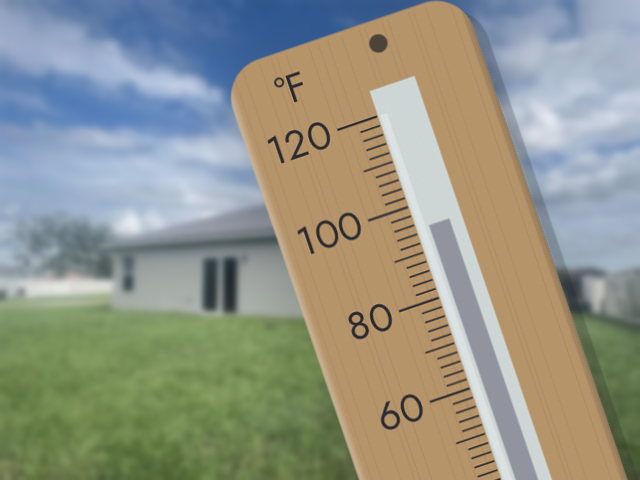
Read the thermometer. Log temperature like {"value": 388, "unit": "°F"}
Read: {"value": 95, "unit": "°F"}
